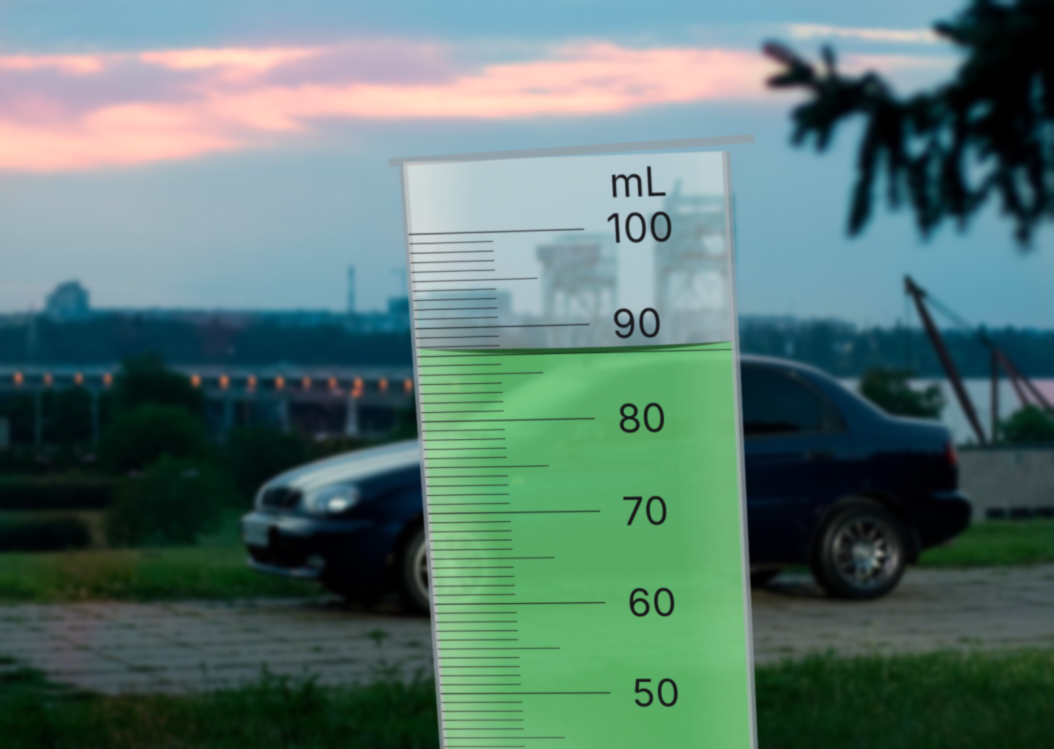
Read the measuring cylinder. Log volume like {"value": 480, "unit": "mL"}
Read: {"value": 87, "unit": "mL"}
